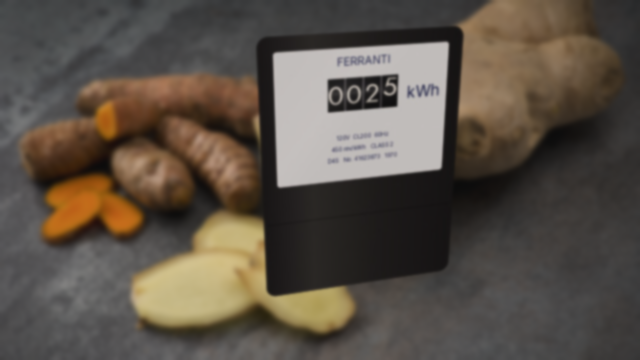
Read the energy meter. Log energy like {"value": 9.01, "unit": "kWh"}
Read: {"value": 25, "unit": "kWh"}
